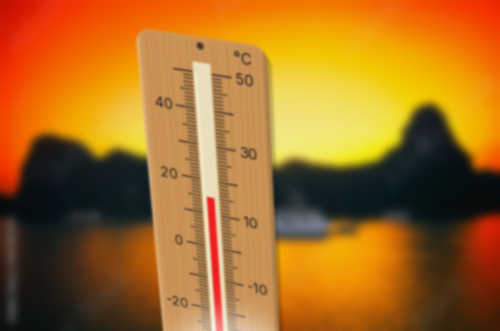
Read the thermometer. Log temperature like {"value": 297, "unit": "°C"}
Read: {"value": 15, "unit": "°C"}
